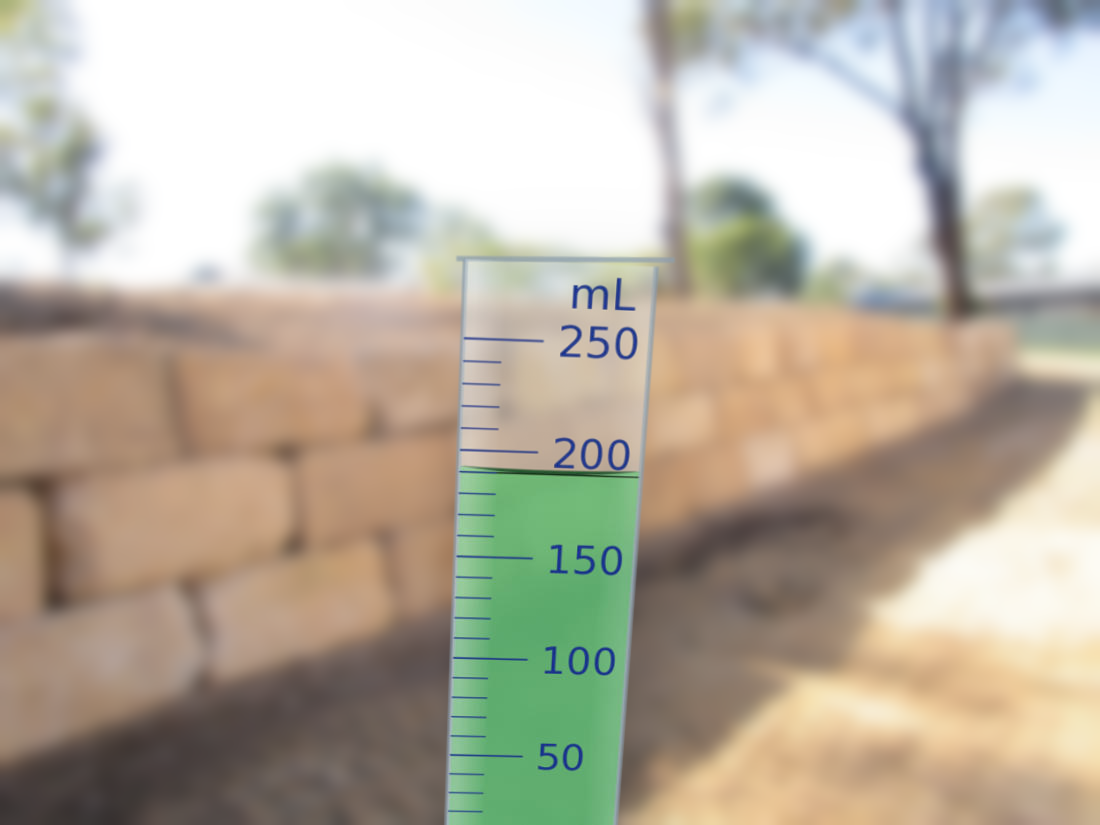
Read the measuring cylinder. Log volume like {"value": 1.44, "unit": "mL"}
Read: {"value": 190, "unit": "mL"}
